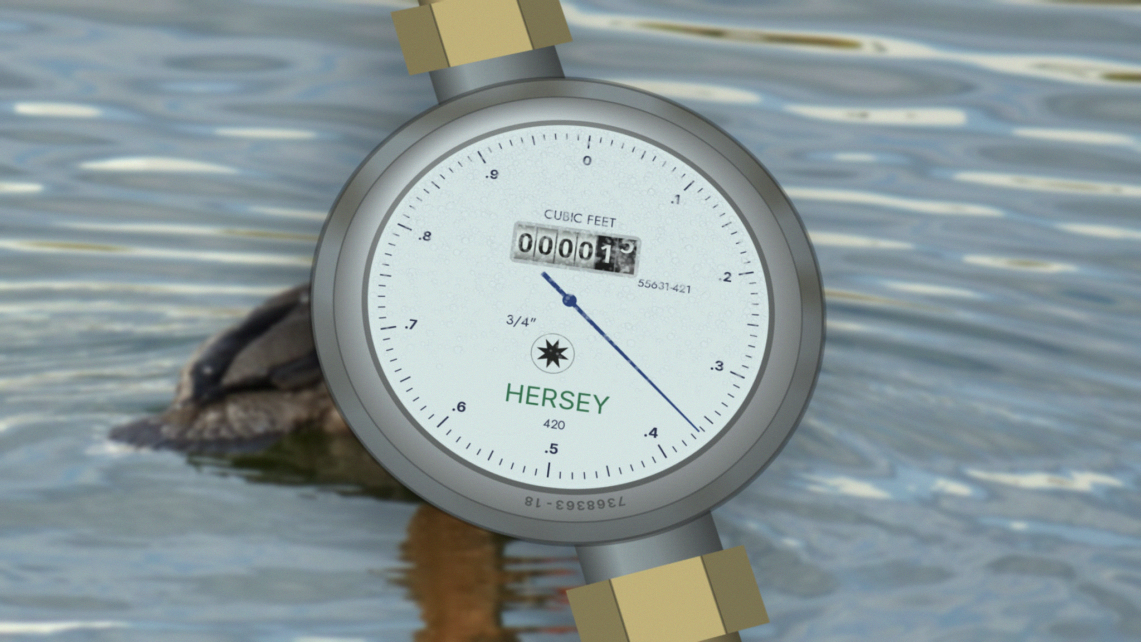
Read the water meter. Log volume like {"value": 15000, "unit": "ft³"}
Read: {"value": 15.36, "unit": "ft³"}
